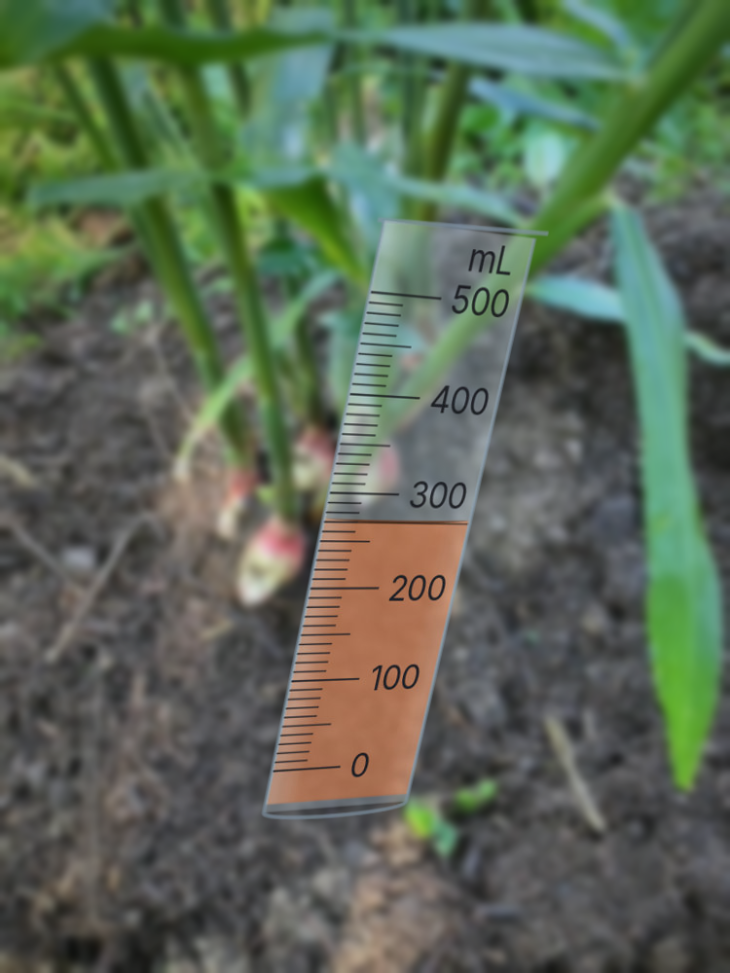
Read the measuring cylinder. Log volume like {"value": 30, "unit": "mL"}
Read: {"value": 270, "unit": "mL"}
